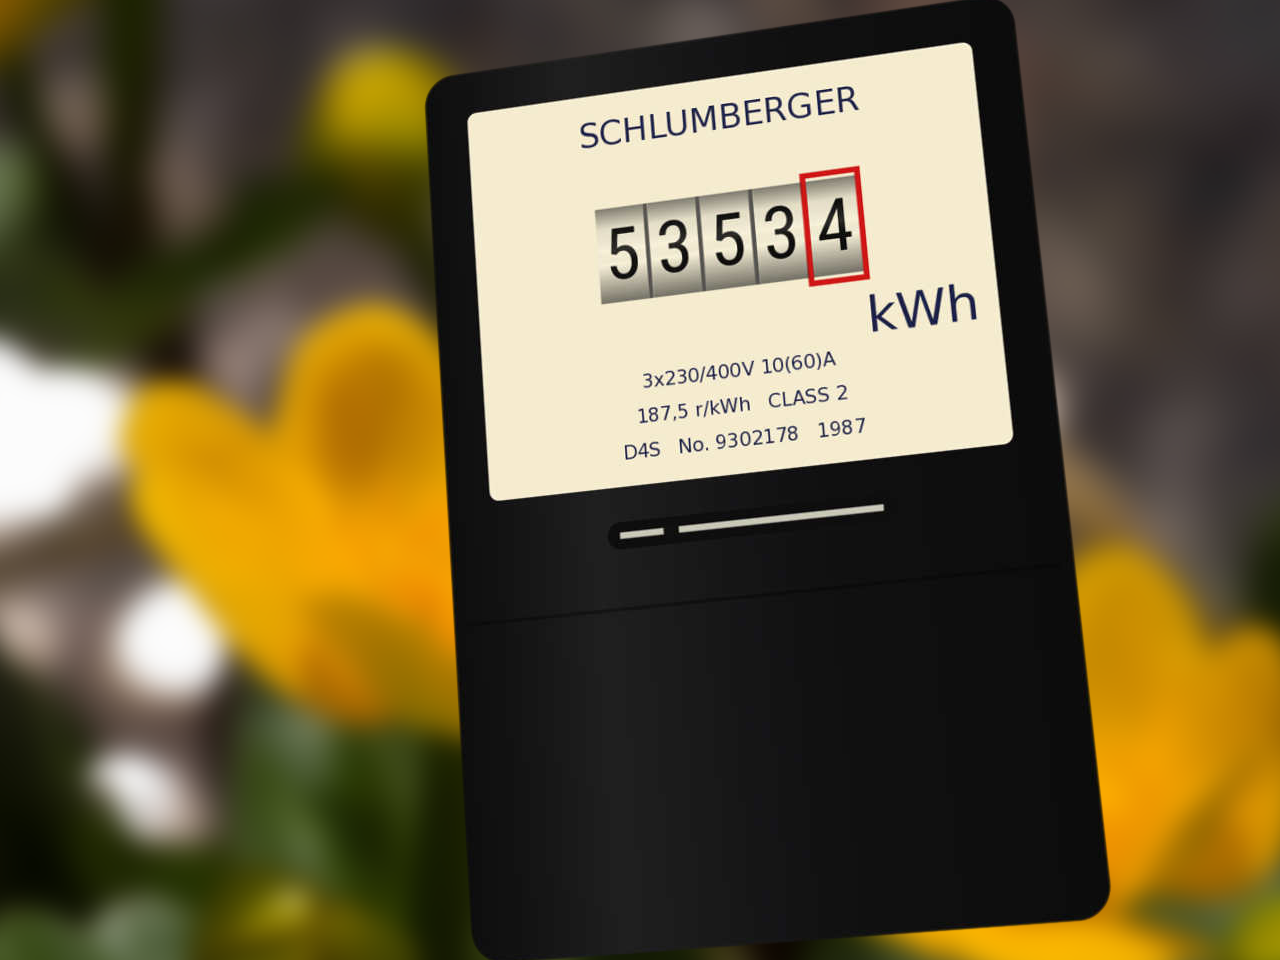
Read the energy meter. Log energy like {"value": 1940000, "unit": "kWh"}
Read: {"value": 5353.4, "unit": "kWh"}
